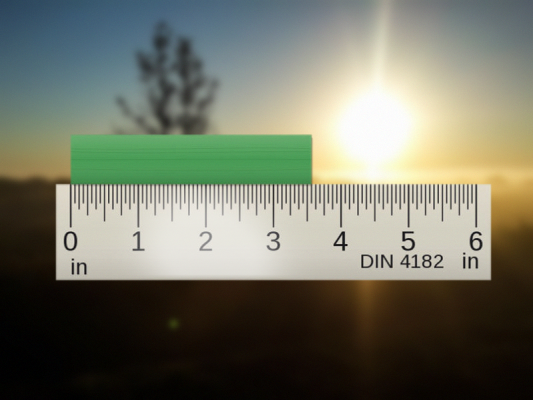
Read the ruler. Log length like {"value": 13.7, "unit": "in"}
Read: {"value": 3.5625, "unit": "in"}
